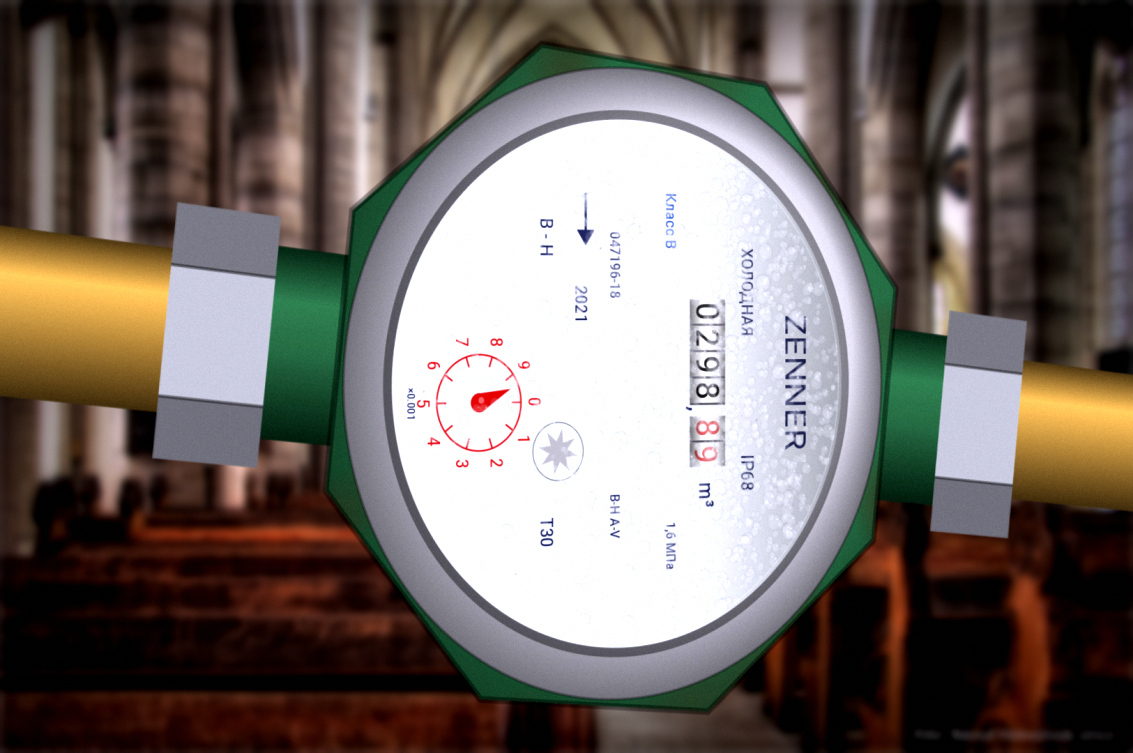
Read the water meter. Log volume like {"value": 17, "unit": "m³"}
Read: {"value": 298.889, "unit": "m³"}
